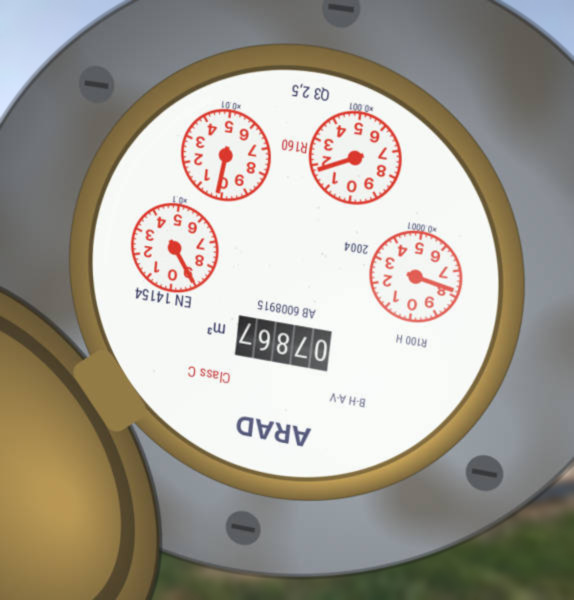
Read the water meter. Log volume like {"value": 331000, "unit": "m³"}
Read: {"value": 7866.9017, "unit": "m³"}
